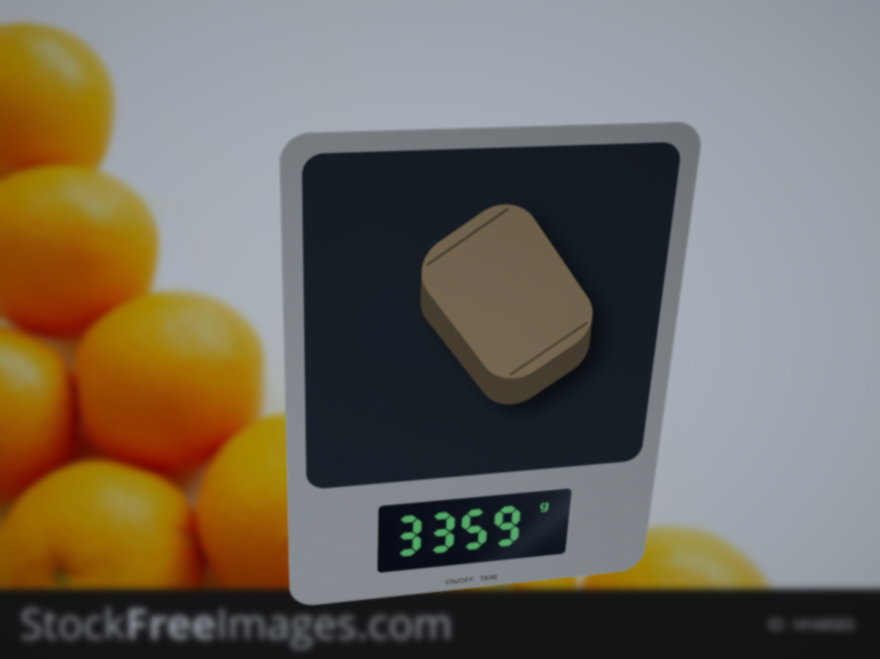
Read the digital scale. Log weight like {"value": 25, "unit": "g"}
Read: {"value": 3359, "unit": "g"}
